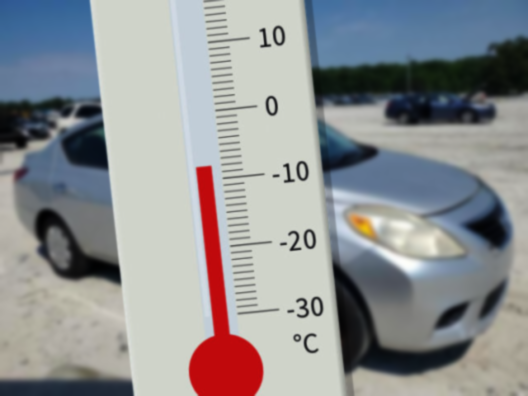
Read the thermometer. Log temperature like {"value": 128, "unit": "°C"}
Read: {"value": -8, "unit": "°C"}
